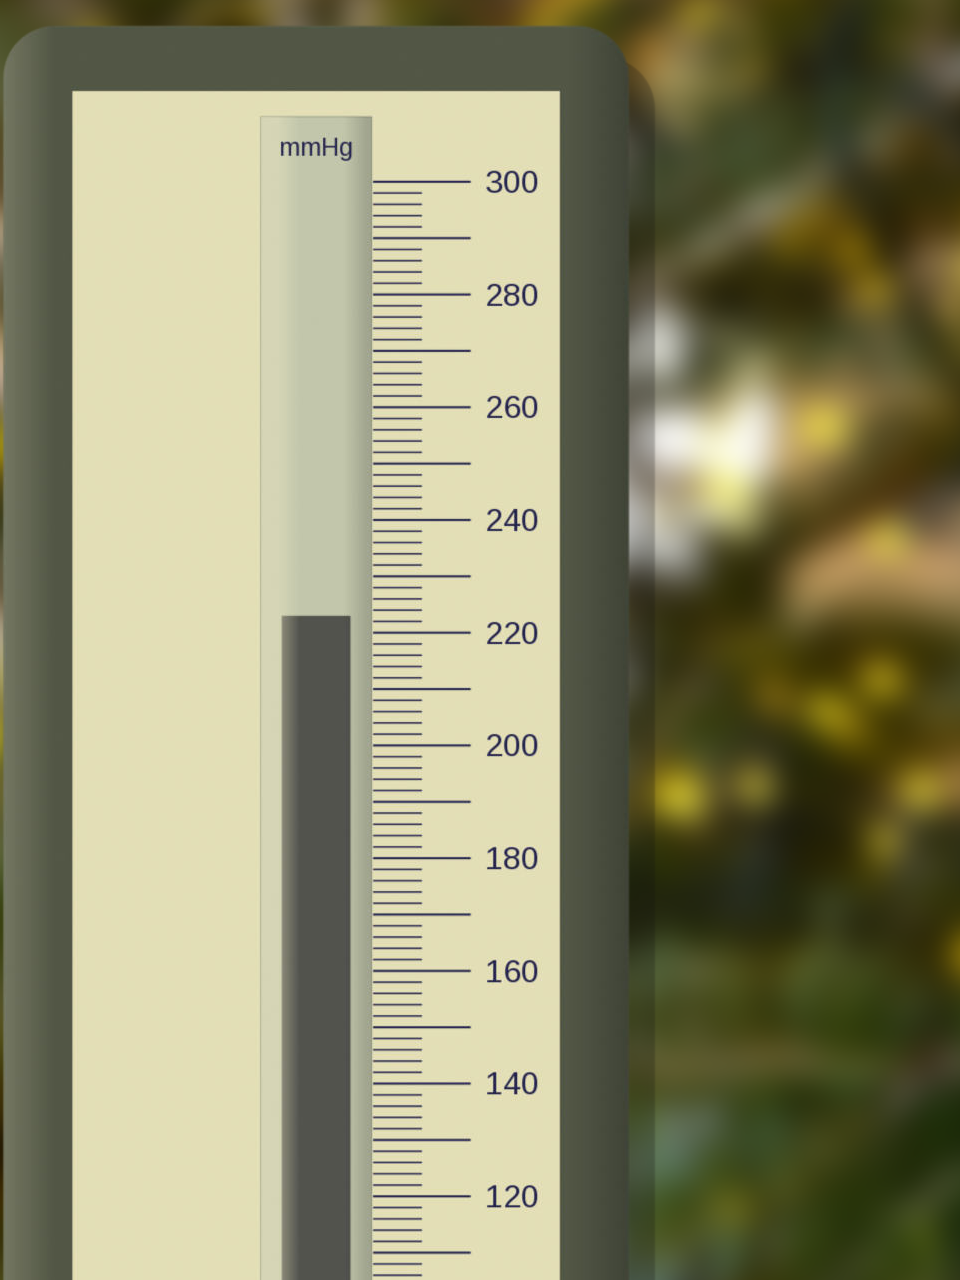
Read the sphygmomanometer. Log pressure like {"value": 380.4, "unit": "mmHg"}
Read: {"value": 223, "unit": "mmHg"}
